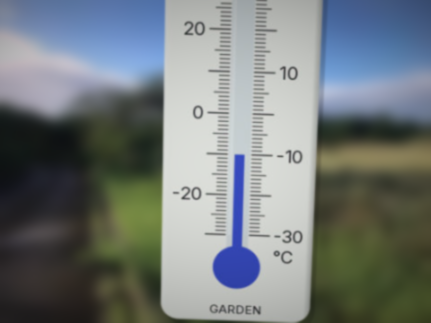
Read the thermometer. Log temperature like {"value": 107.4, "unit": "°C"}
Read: {"value": -10, "unit": "°C"}
